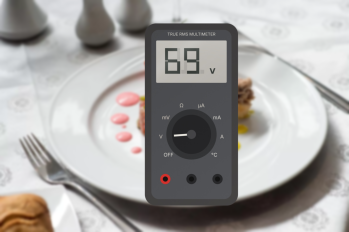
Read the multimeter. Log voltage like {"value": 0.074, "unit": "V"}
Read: {"value": 69, "unit": "V"}
